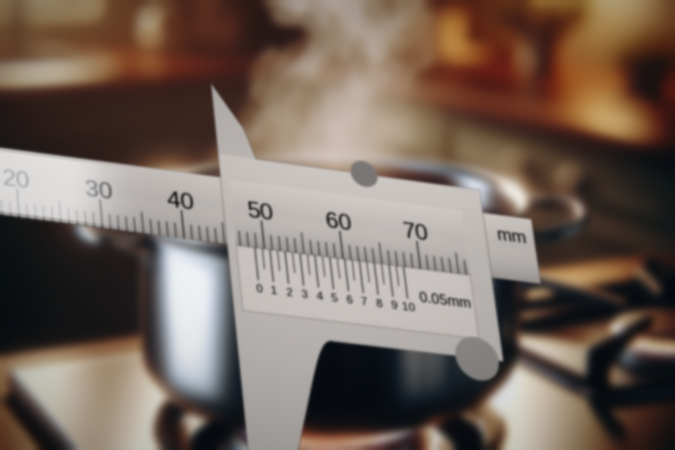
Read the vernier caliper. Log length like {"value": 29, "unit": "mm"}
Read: {"value": 48.8, "unit": "mm"}
